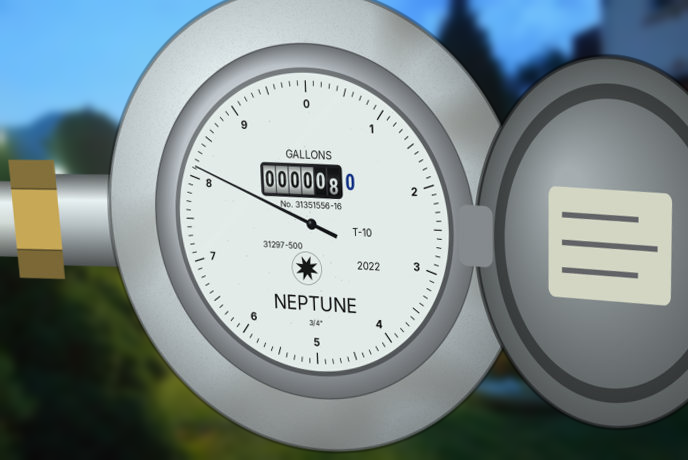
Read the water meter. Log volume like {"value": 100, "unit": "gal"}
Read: {"value": 78.1, "unit": "gal"}
